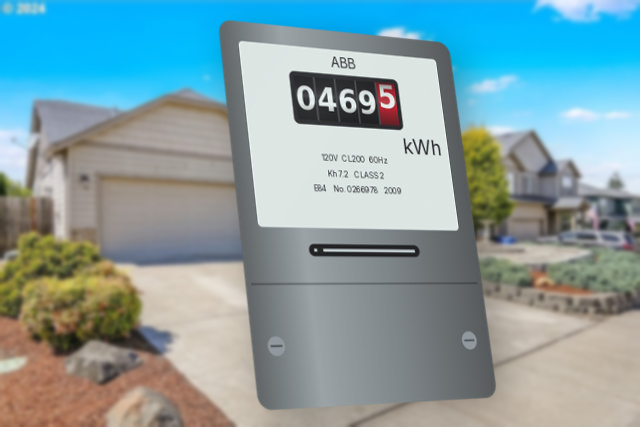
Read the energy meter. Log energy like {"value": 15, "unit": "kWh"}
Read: {"value": 469.5, "unit": "kWh"}
